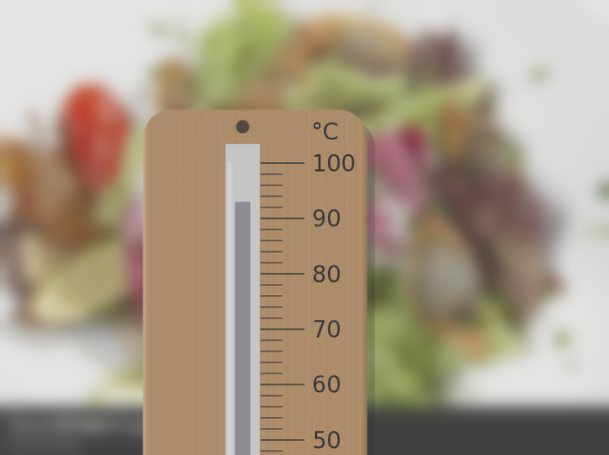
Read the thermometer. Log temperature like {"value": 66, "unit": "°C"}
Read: {"value": 93, "unit": "°C"}
